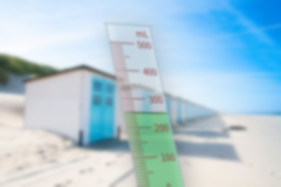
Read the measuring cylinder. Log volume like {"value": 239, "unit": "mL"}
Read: {"value": 250, "unit": "mL"}
